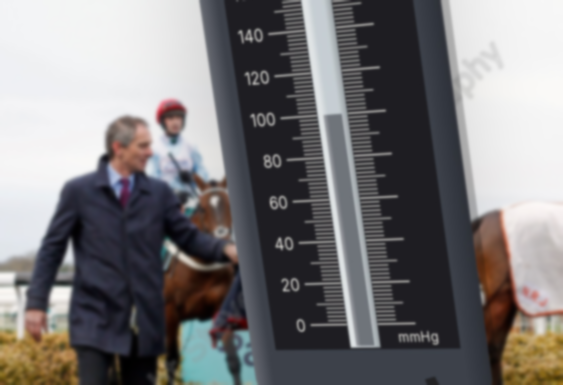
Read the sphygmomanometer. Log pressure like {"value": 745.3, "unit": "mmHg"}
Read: {"value": 100, "unit": "mmHg"}
